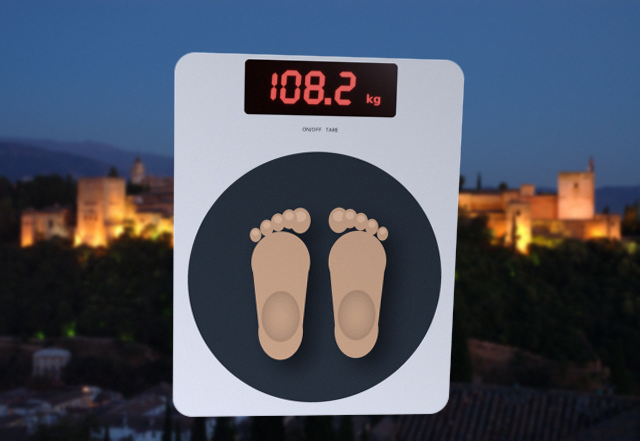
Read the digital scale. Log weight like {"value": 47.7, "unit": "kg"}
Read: {"value": 108.2, "unit": "kg"}
